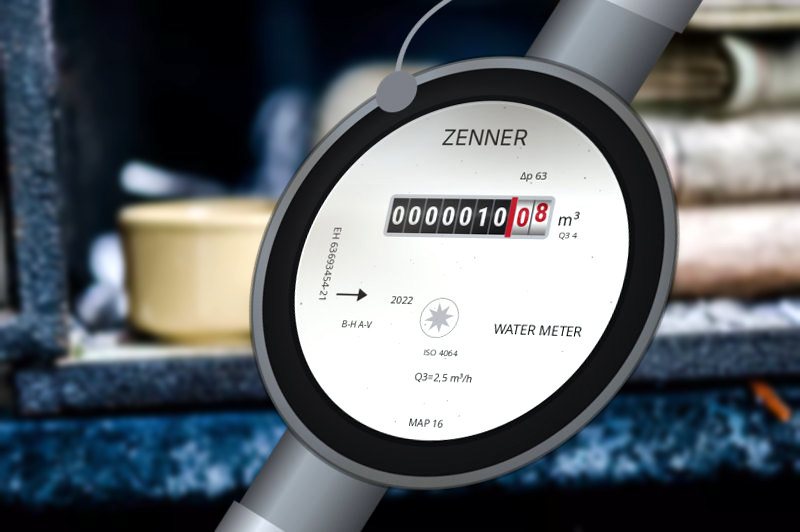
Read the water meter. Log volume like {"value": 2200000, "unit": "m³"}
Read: {"value": 10.08, "unit": "m³"}
